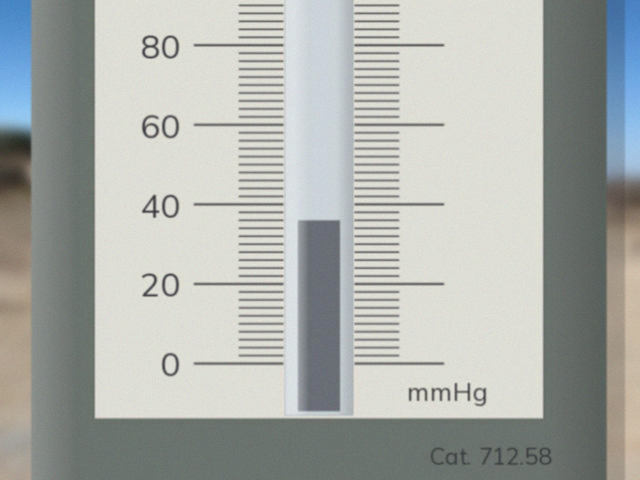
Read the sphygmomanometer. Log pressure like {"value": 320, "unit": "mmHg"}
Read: {"value": 36, "unit": "mmHg"}
